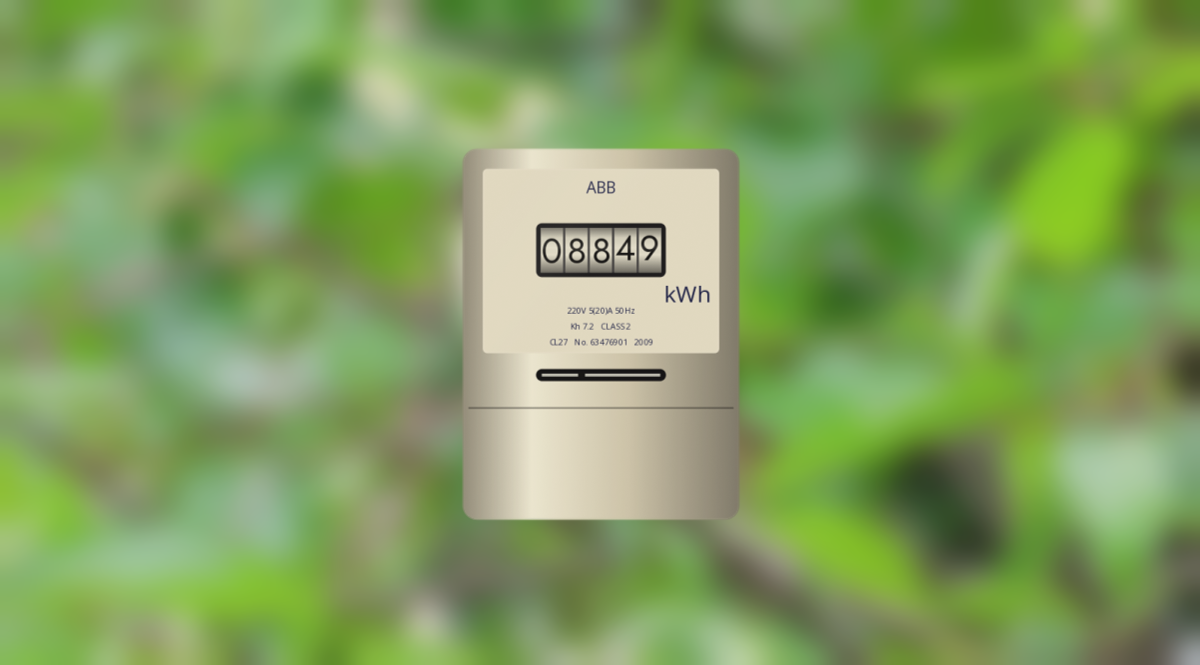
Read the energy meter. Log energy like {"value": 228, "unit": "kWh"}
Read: {"value": 8849, "unit": "kWh"}
